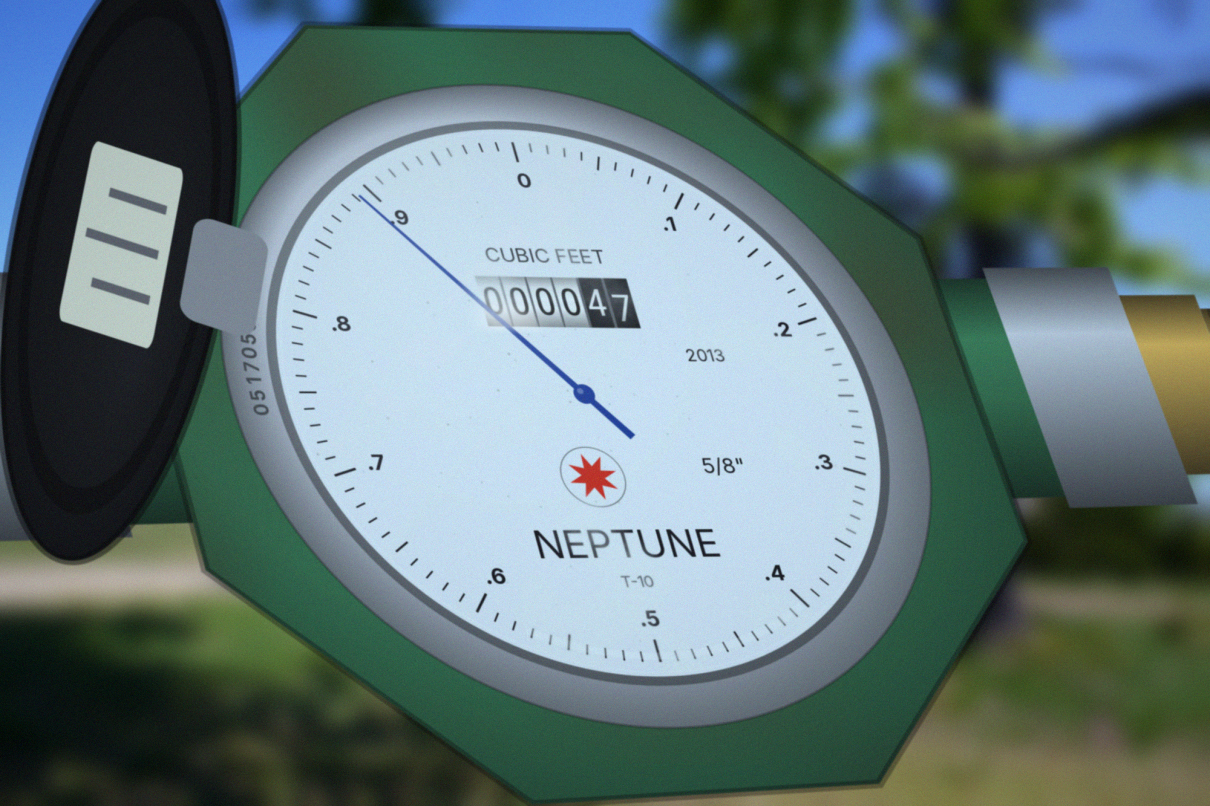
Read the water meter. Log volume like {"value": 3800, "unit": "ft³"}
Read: {"value": 46.89, "unit": "ft³"}
